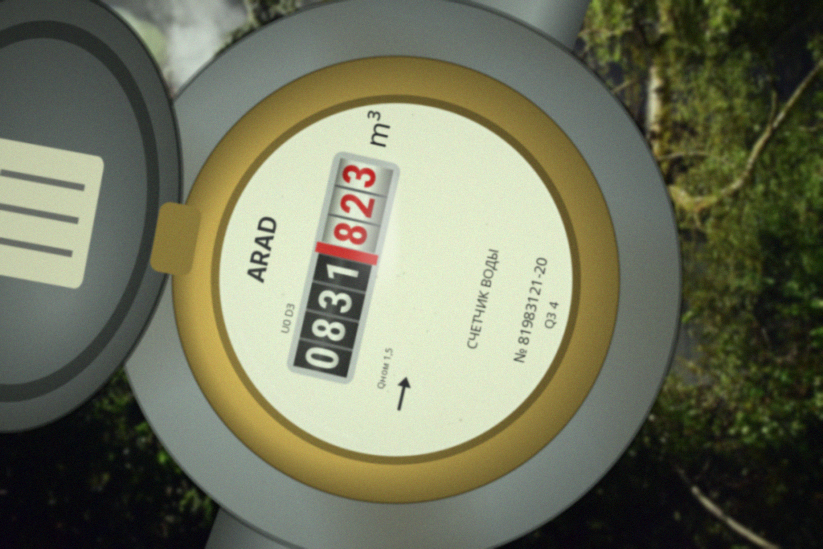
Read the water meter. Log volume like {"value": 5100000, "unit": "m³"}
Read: {"value": 831.823, "unit": "m³"}
